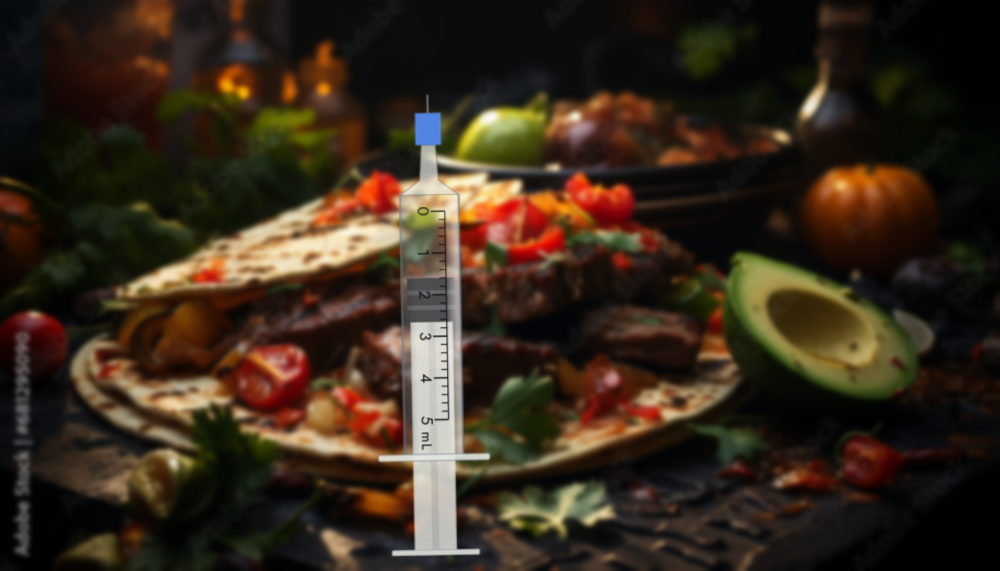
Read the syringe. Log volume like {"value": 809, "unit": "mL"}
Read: {"value": 1.6, "unit": "mL"}
